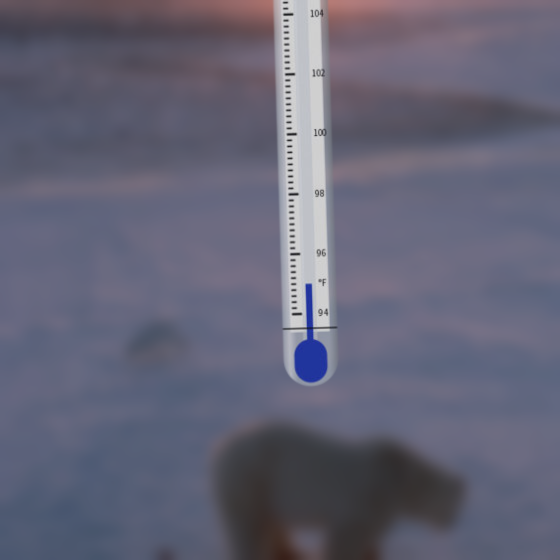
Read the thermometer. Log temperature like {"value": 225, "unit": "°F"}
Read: {"value": 95, "unit": "°F"}
